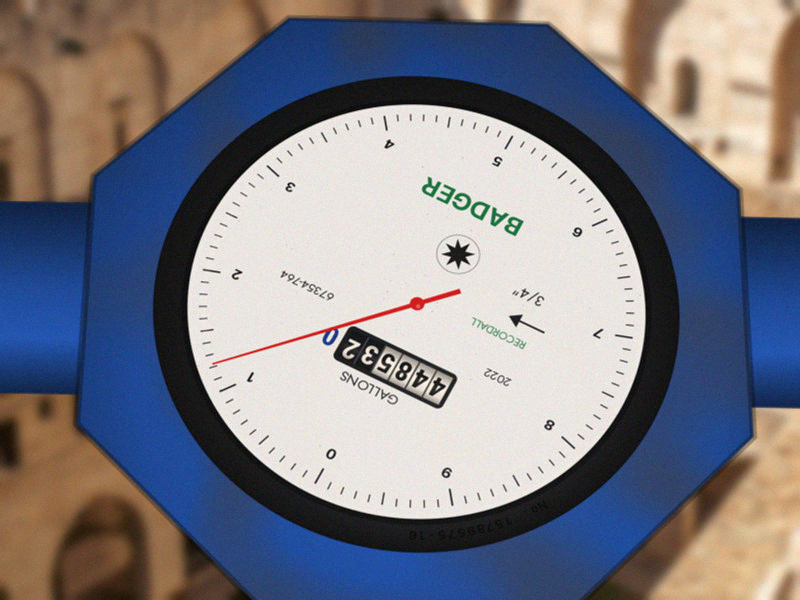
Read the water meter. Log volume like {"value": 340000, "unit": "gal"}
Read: {"value": 4485321.2, "unit": "gal"}
